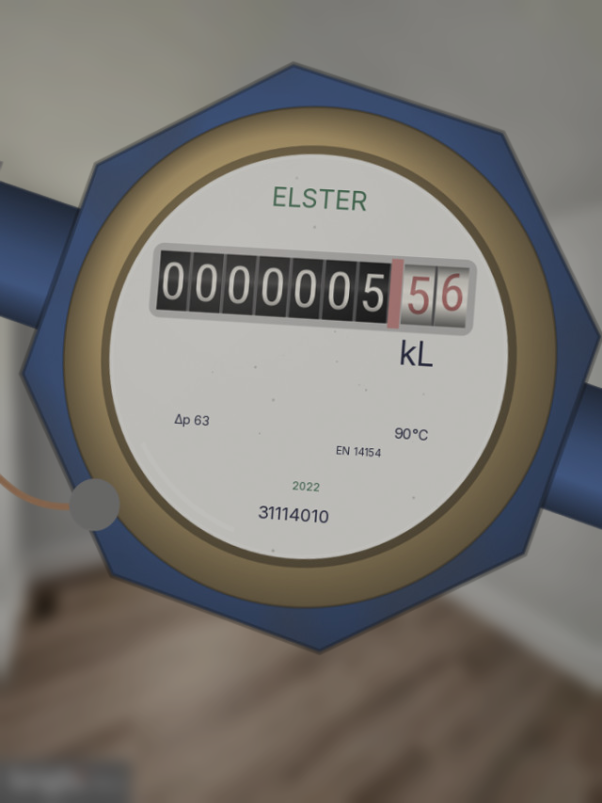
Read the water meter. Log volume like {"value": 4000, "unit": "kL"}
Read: {"value": 5.56, "unit": "kL"}
